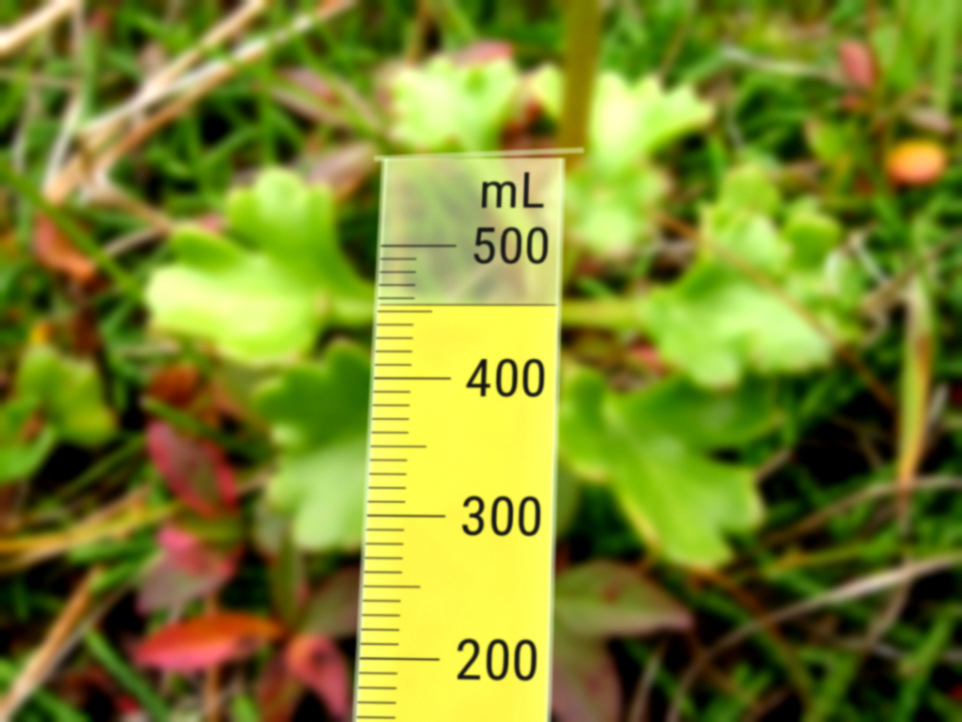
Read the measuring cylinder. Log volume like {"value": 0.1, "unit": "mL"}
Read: {"value": 455, "unit": "mL"}
